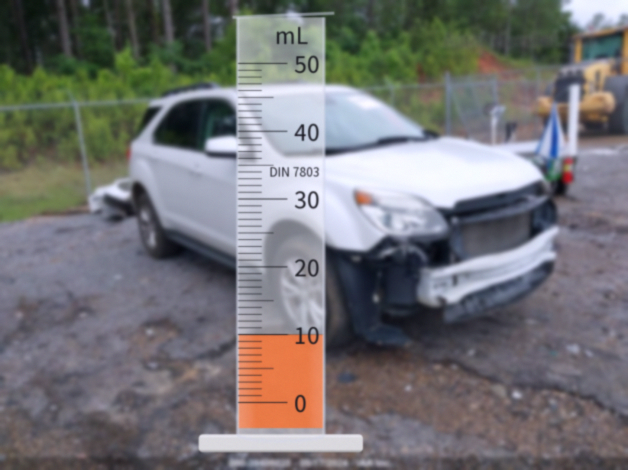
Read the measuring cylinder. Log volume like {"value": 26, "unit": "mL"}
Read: {"value": 10, "unit": "mL"}
